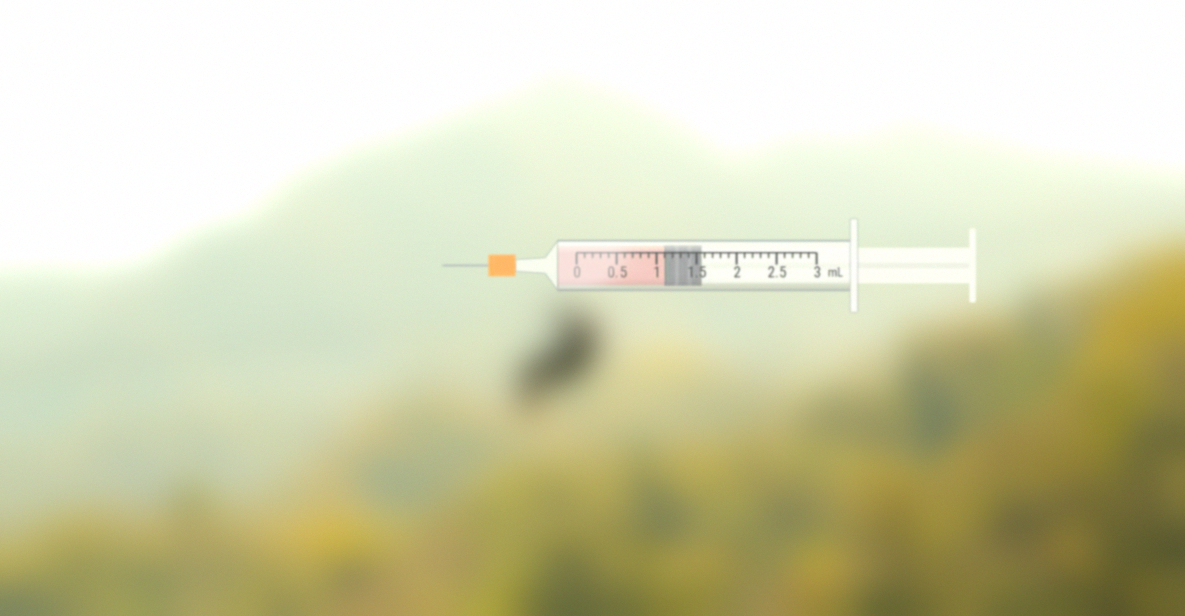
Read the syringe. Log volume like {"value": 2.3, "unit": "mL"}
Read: {"value": 1.1, "unit": "mL"}
